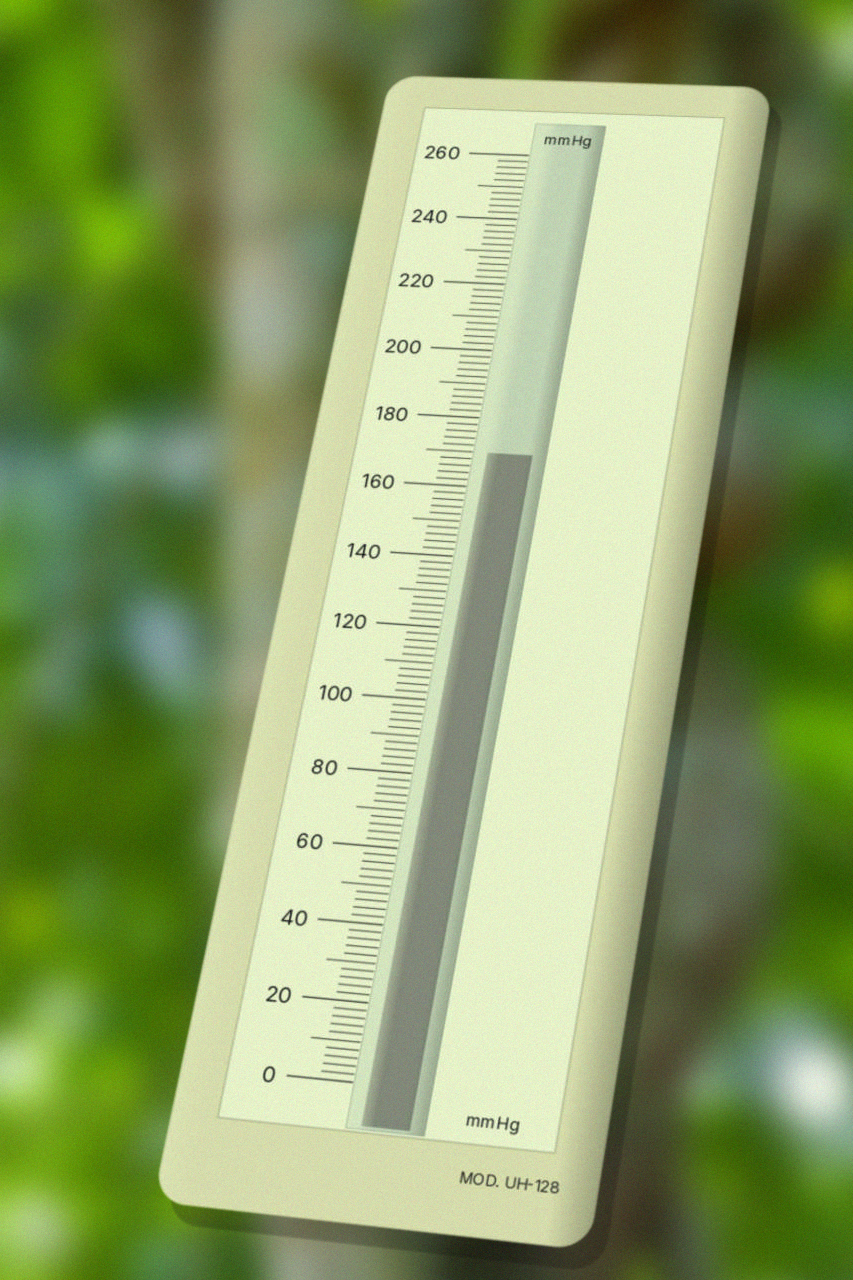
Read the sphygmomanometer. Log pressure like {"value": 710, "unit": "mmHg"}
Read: {"value": 170, "unit": "mmHg"}
